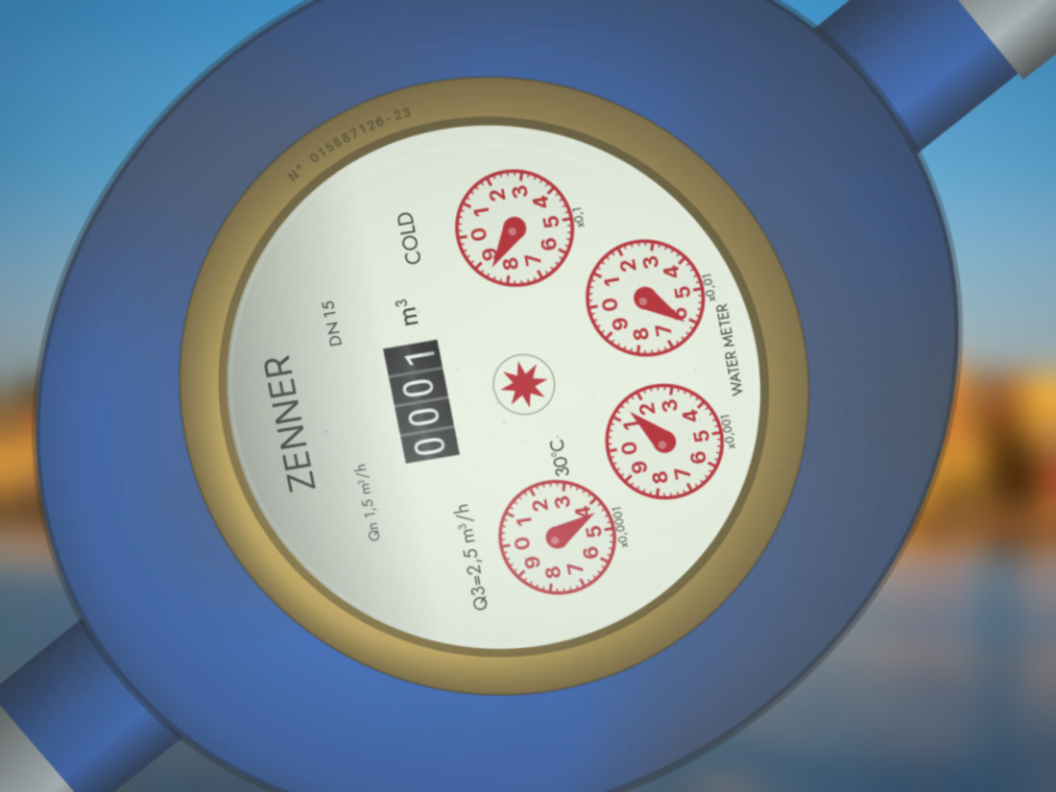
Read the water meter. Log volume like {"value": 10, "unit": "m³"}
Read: {"value": 0.8614, "unit": "m³"}
